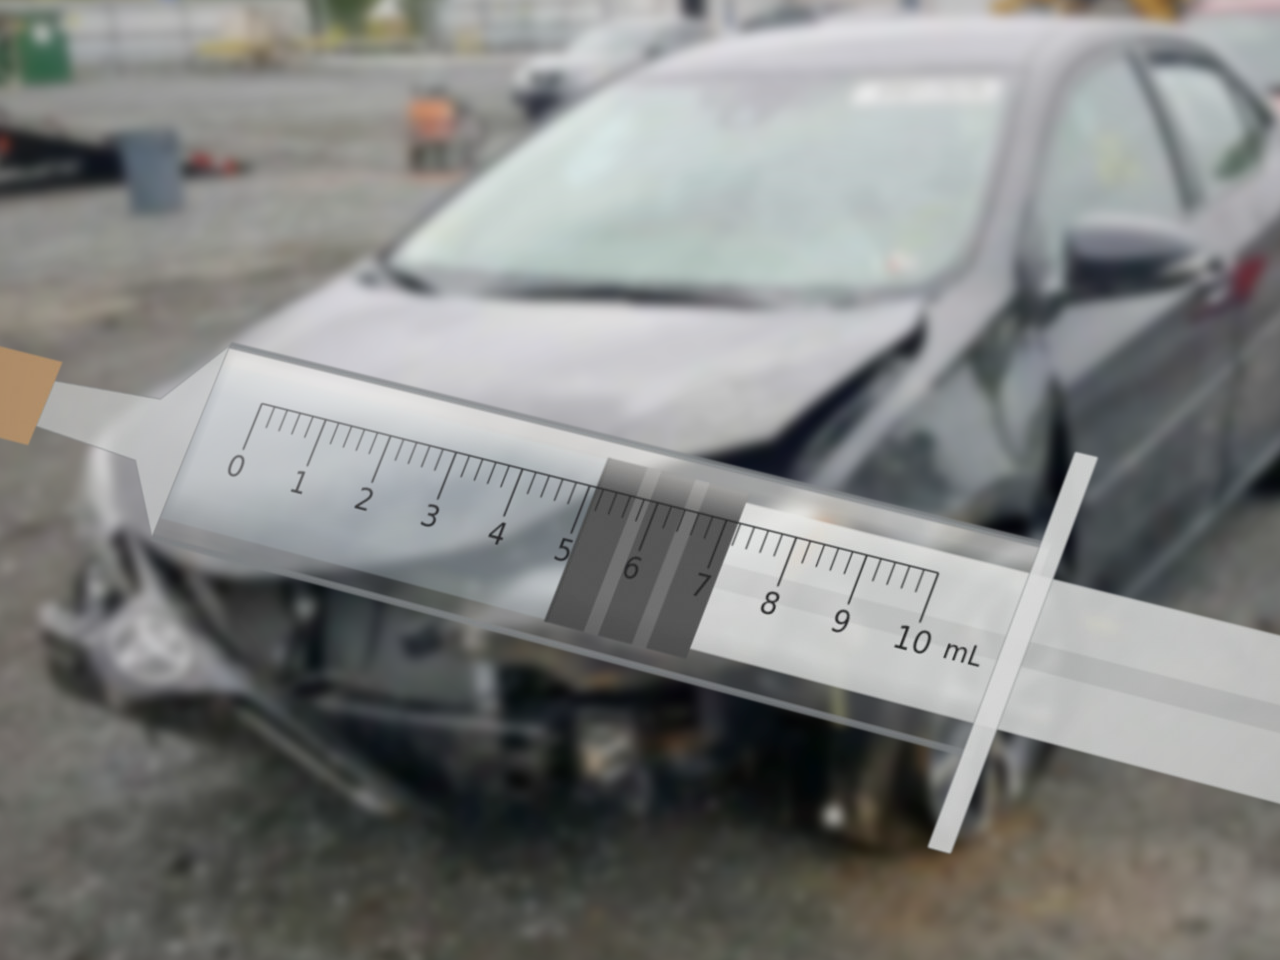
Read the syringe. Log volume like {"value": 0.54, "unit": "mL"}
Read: {"value": 5.1, "unit": "mL"}
